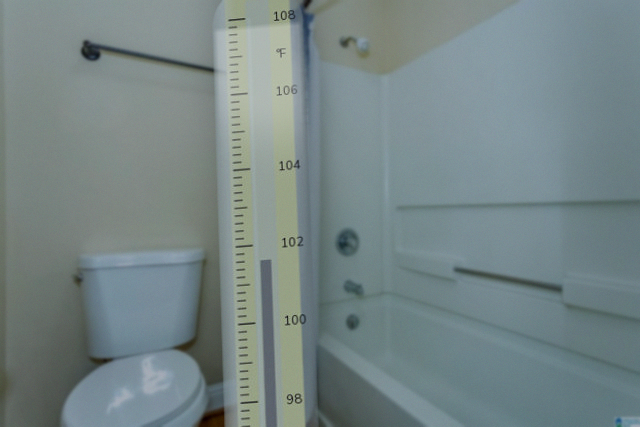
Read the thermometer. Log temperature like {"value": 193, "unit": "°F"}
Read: {"value": 101.6, "unit": "°F"}
